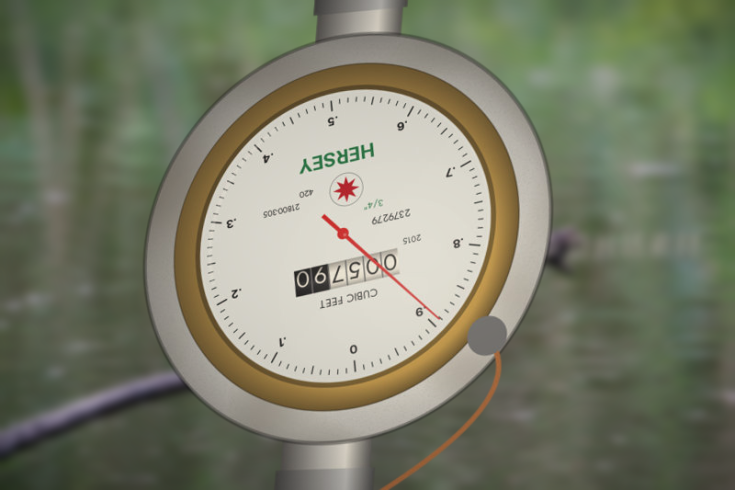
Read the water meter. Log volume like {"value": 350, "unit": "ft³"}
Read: {"value": 5789.89, "unit": "ft³"}
